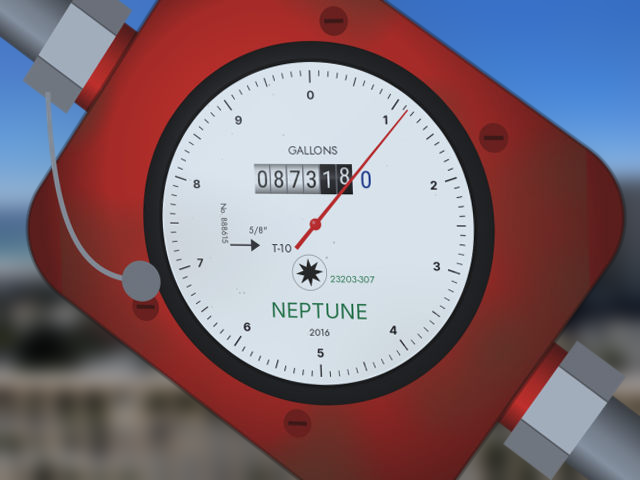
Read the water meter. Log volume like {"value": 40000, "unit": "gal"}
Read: {"value": 873181.1, "unit": "gal"}
